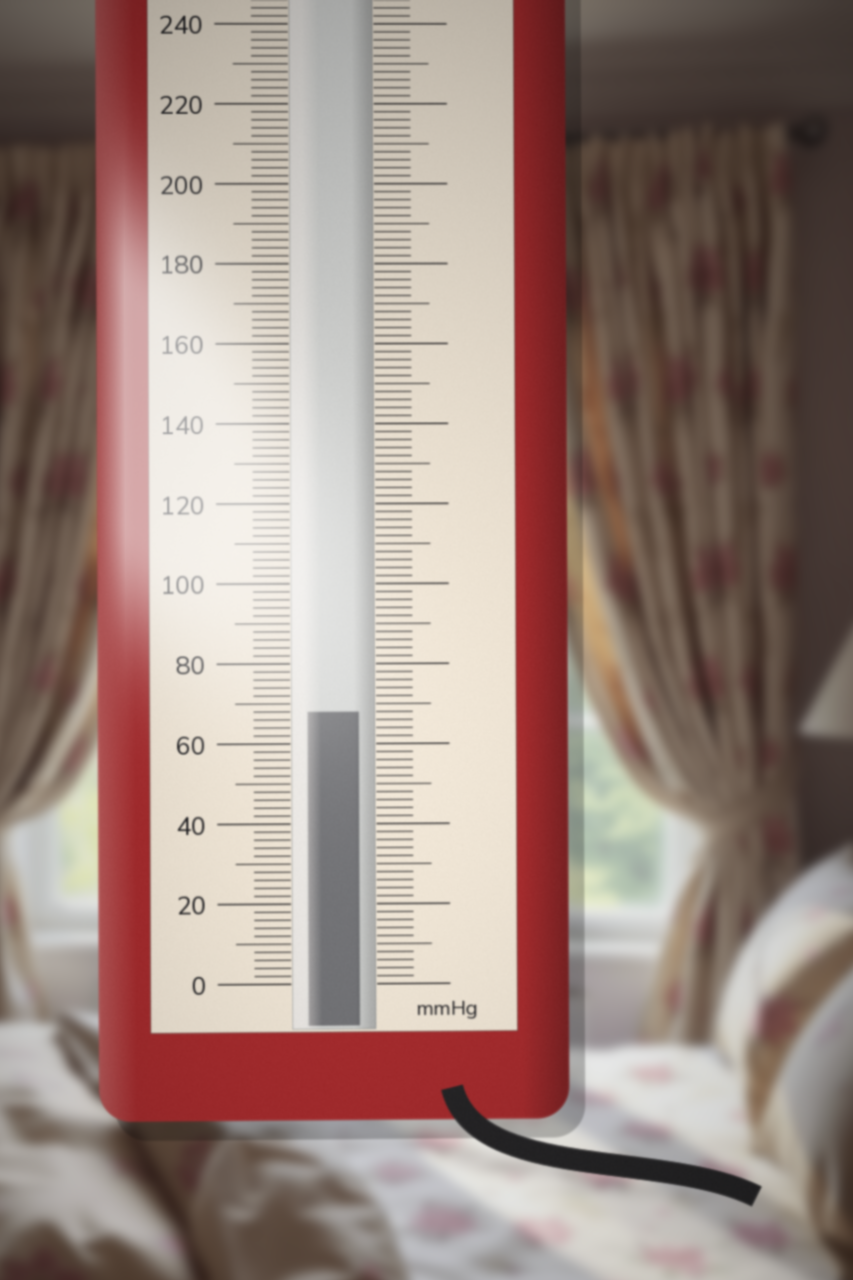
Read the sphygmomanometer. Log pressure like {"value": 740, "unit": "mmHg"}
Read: {"value": 68, "unit": "mmHg"}
